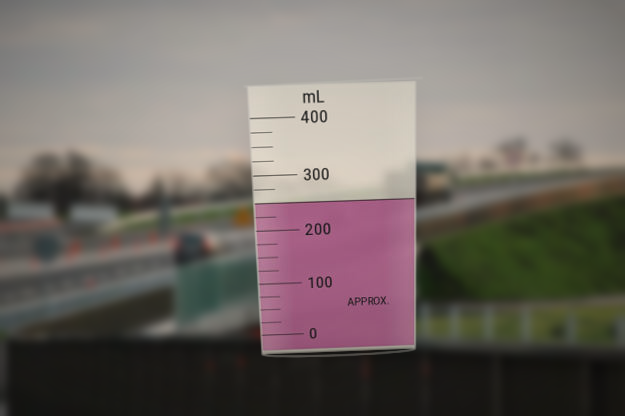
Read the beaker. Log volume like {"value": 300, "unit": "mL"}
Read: {"value": 250, "unit": "mL"}
